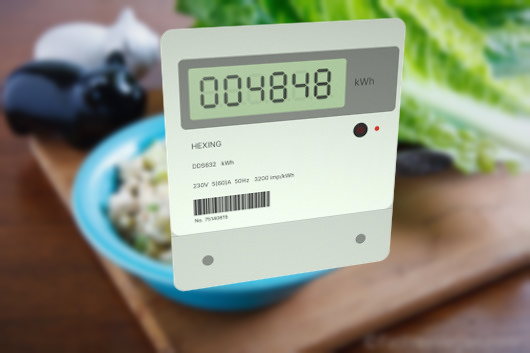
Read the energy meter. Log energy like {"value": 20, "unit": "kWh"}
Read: {"value": 4848, "unit": "kWh"}
